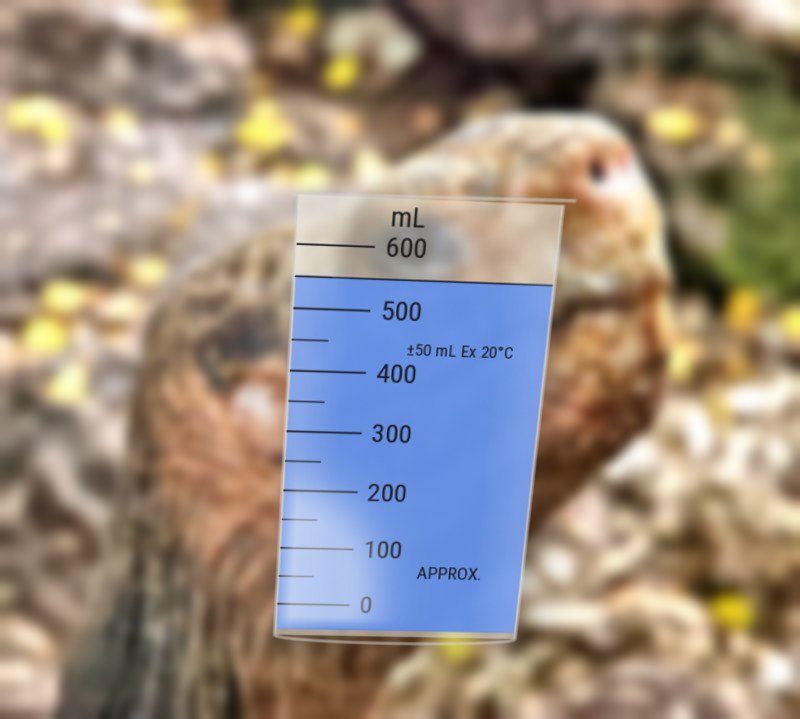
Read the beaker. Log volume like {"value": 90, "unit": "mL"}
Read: {"value": 550, "unit": "mL"}
